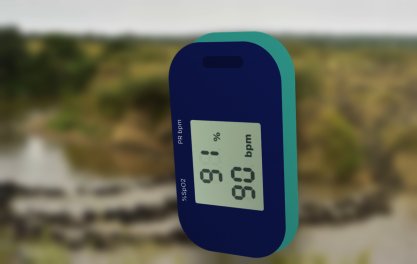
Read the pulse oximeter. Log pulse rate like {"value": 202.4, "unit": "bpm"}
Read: {"value": 90, "unit": "bpm"}
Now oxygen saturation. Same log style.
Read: {"value": 91, "unit": "%"}
